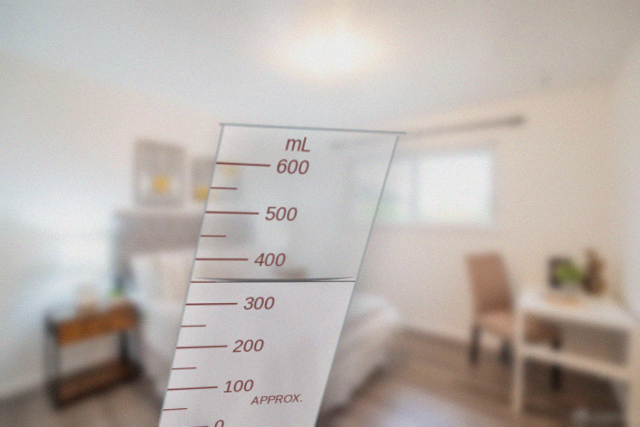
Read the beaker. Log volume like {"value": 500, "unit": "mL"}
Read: {"value": 350, "unit": "mL"}
